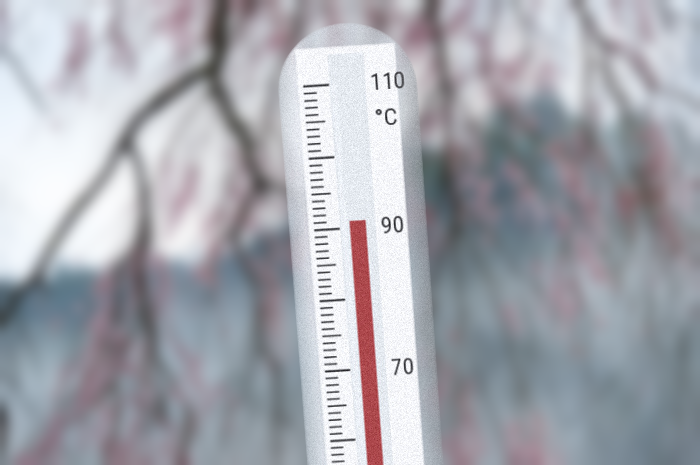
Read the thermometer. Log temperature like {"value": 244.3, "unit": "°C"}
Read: {"value": 91, "unit": "°C"}
